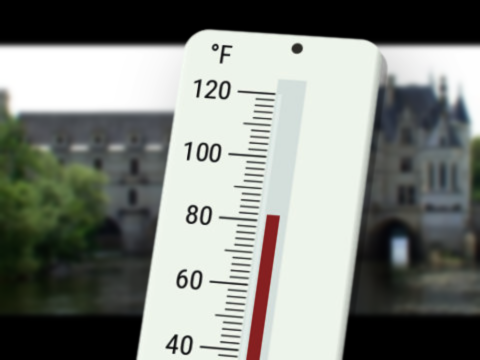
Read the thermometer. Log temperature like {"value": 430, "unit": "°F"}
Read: {"value": 82, "unit": "°F"}
